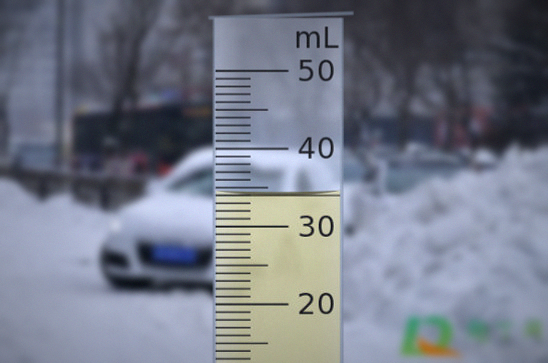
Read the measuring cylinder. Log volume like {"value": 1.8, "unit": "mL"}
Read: {"value": 34, "unit": "mL"}
